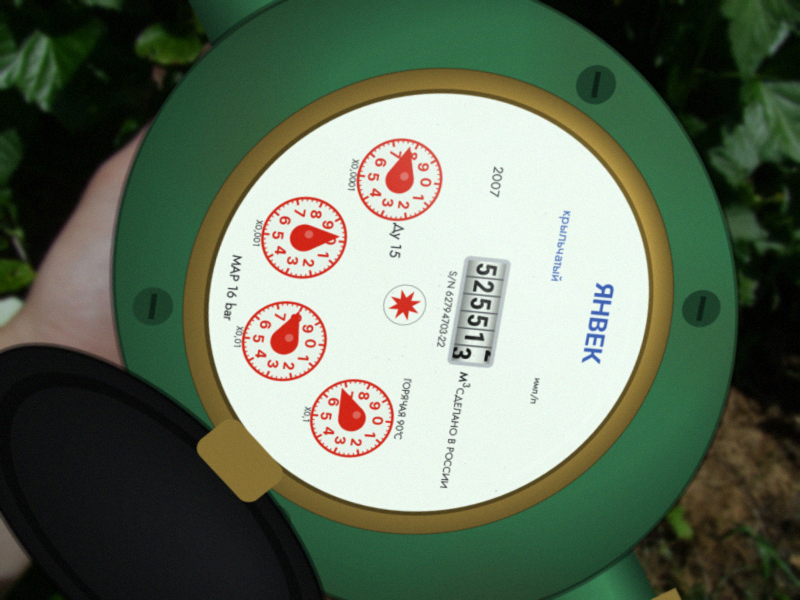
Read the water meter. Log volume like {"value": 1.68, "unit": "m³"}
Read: {"value": 525512.6797, "unit": "m³"}
